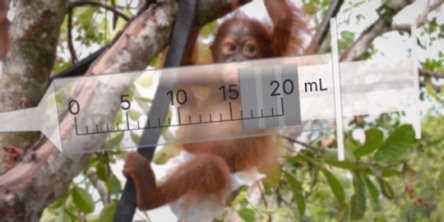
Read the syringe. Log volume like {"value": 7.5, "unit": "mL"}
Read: {"value": 16, "unit": "mL"}
